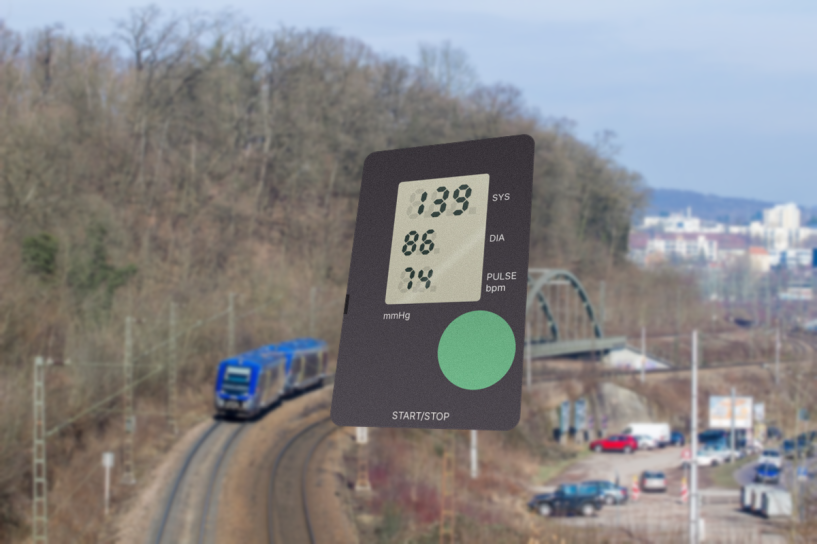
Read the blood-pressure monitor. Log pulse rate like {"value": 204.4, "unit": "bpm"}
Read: {"value": 74, "unit": "bpm"}
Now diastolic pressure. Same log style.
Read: {"value": 86, "unit": "mmHg"}
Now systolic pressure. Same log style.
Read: {"value": 139, "unit": "mmHg"}
